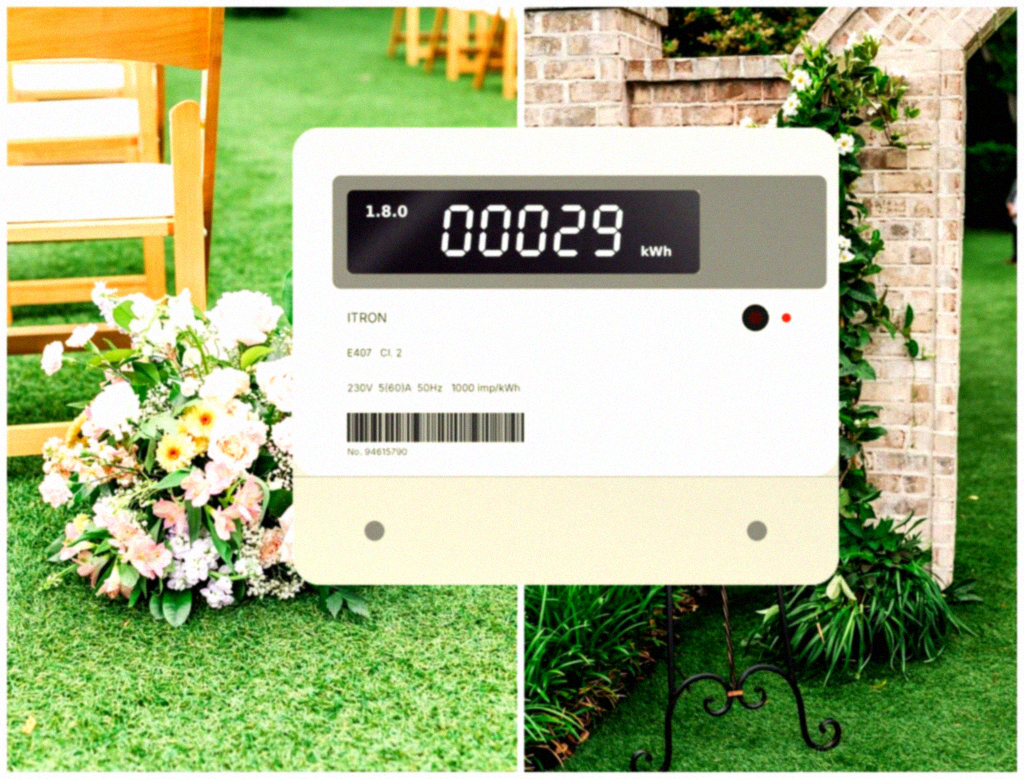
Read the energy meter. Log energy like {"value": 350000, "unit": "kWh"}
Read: {"value": 29, "unit": "kWh"}
